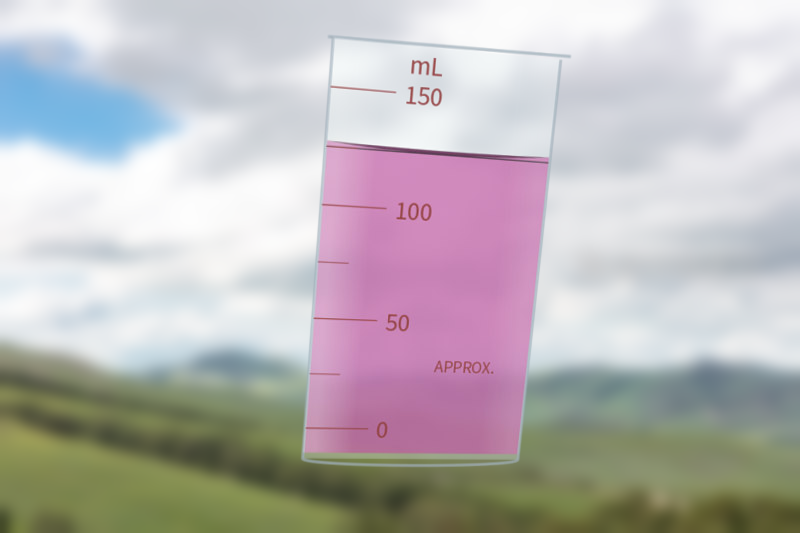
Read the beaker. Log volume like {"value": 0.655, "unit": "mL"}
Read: {"value": 125, "unit": "mL"}
